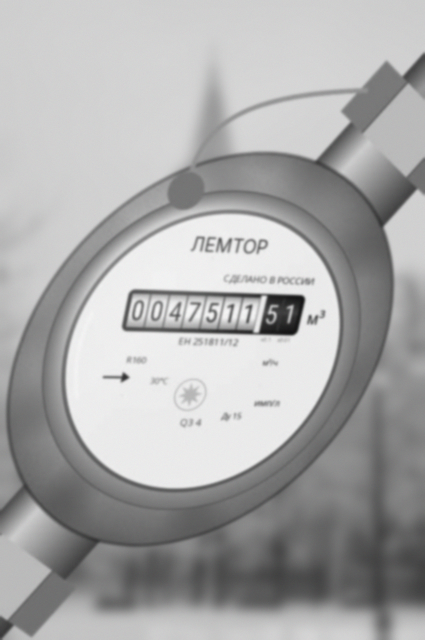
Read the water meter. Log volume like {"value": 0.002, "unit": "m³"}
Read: {"value": 47511.51, "unit": "m³"}
